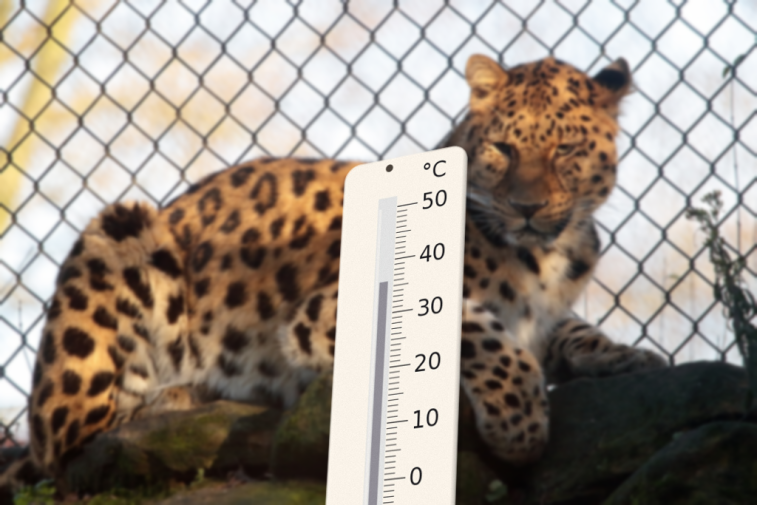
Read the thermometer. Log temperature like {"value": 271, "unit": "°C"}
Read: {"value": 36, "unit": "°C"}
